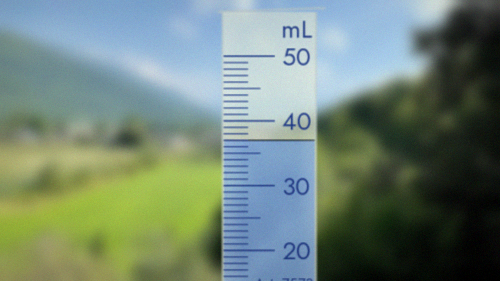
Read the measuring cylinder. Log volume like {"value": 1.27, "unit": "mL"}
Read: {"value": 37, "unit": "mL"}
